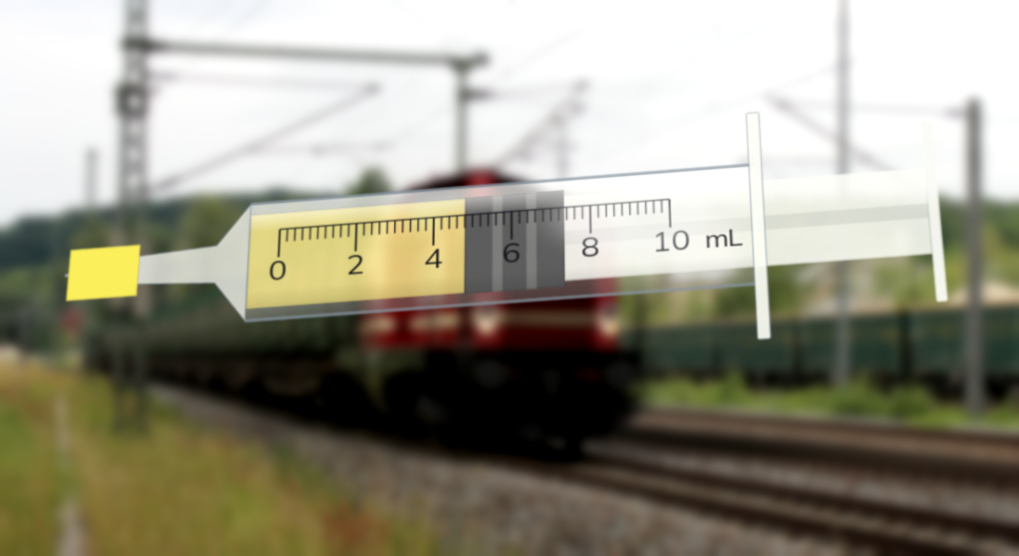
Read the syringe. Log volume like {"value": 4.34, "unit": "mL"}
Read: {"value": 4.8, "unit": "mL"}
